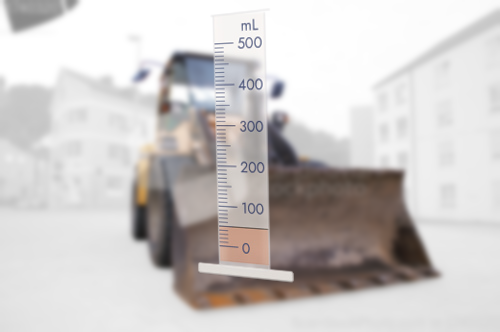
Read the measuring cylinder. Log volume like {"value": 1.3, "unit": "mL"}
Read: {"value": 50, "unit": "mL"}
